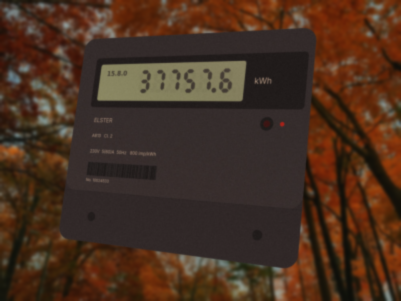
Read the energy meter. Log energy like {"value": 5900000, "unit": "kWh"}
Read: {"value": 37757.6, "unit": "kWh"}
